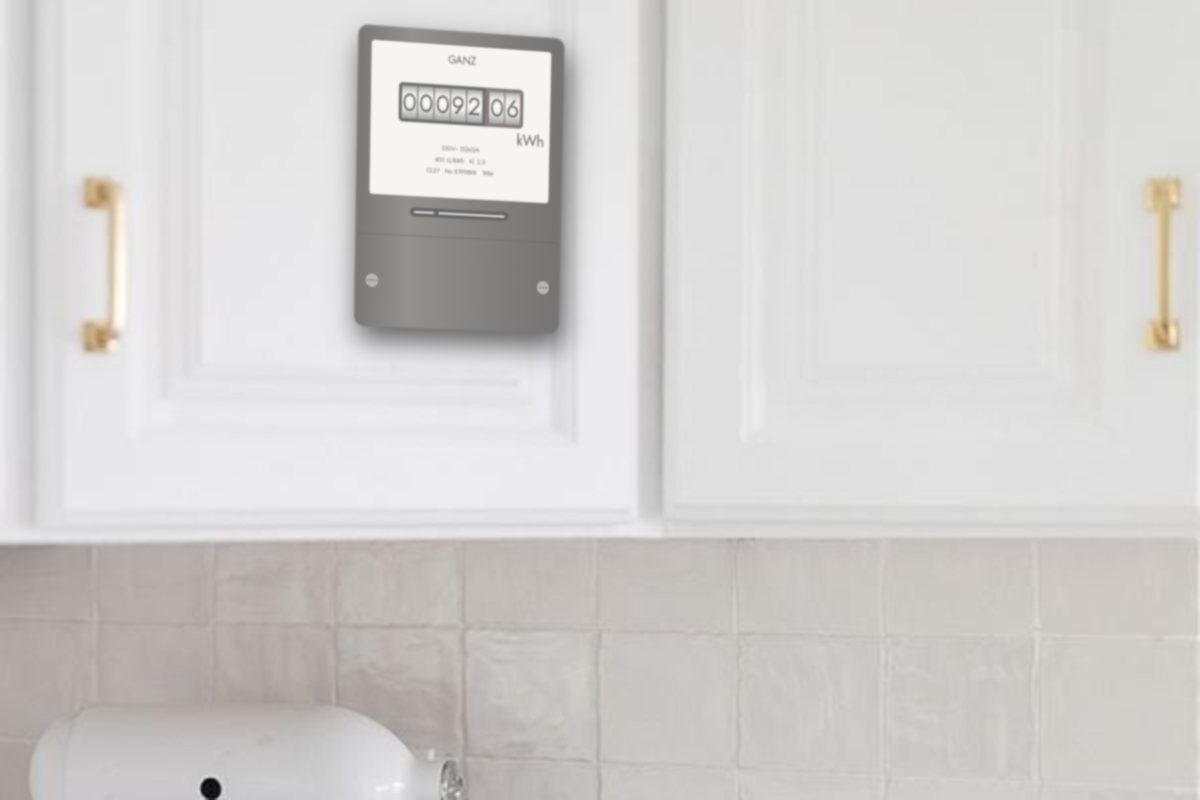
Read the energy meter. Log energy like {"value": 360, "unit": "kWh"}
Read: {"value": 92.06, "unit": "kWh"}
